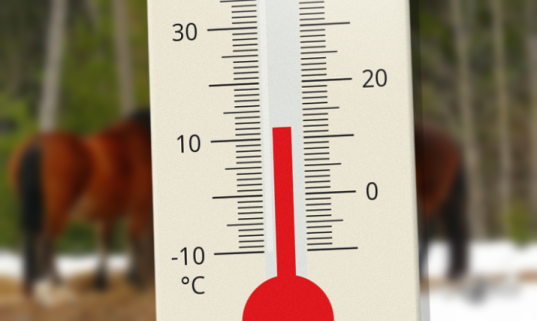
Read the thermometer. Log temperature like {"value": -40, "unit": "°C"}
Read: {"value": 12, "unit": "°C"}
